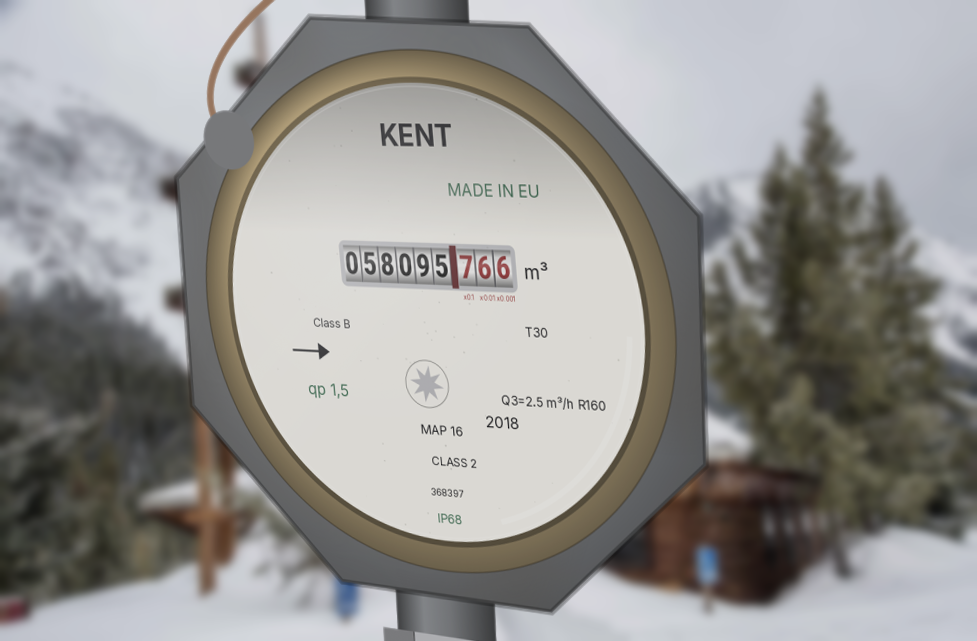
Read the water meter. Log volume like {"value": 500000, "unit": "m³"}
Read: {"value": 58095.766, "unit": "m³"}
